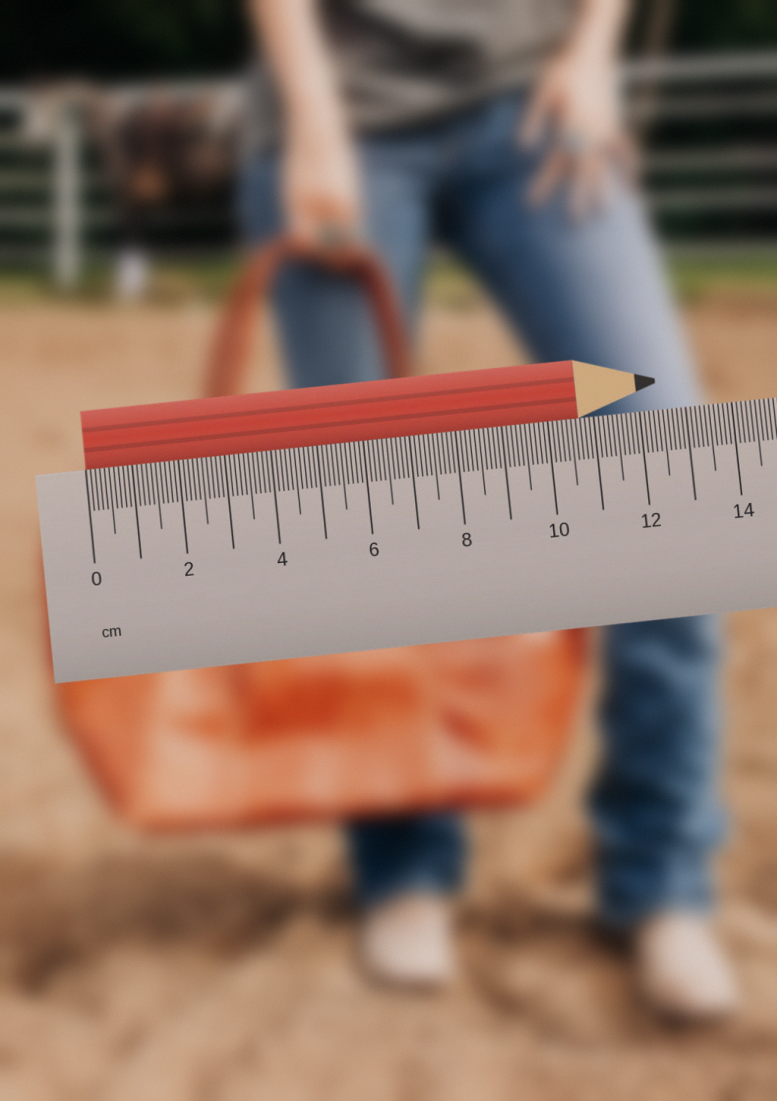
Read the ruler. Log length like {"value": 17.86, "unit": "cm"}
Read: {"value": 12.4, "unit": "cm"}
